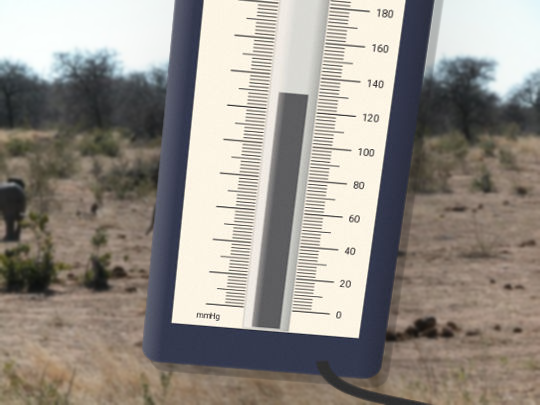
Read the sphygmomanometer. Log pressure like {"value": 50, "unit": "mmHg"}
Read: {"value": 130, "unit": "mmHg"}
